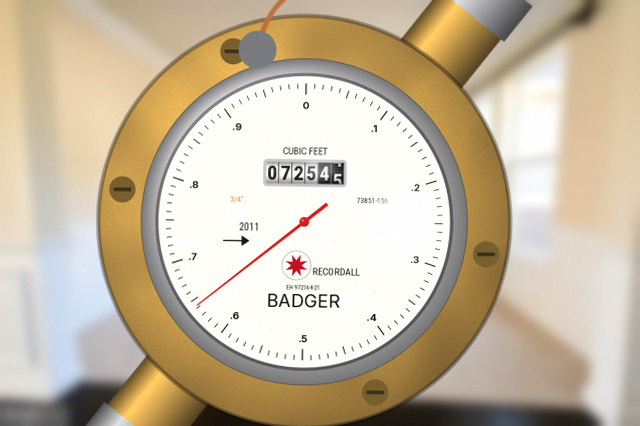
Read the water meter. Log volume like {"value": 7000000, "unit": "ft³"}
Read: {"value": 72544.64, "unit": "ft³"}
